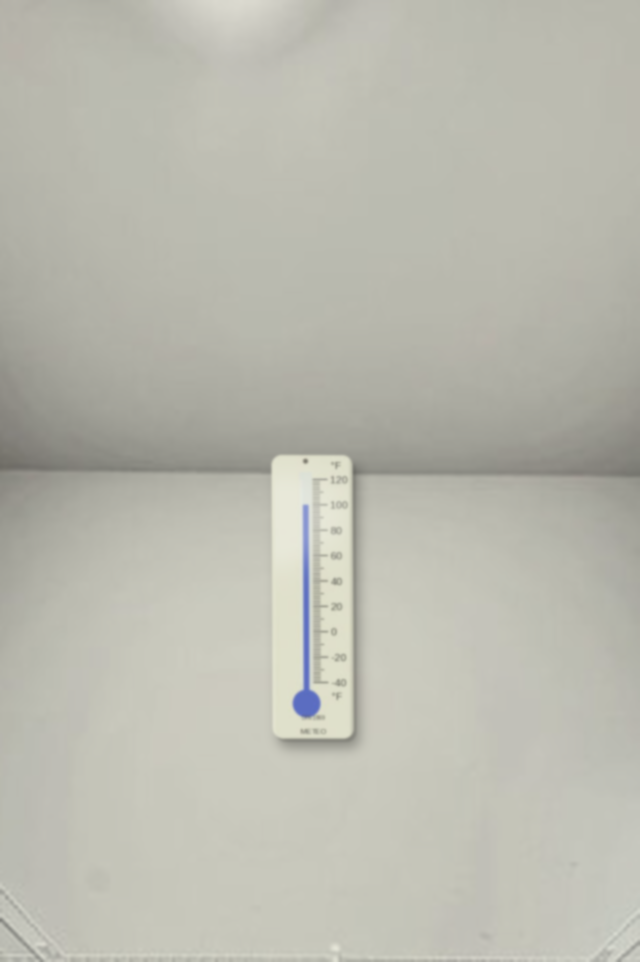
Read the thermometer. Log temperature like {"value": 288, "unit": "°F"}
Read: {"value": 100, "unit": "°F"}
